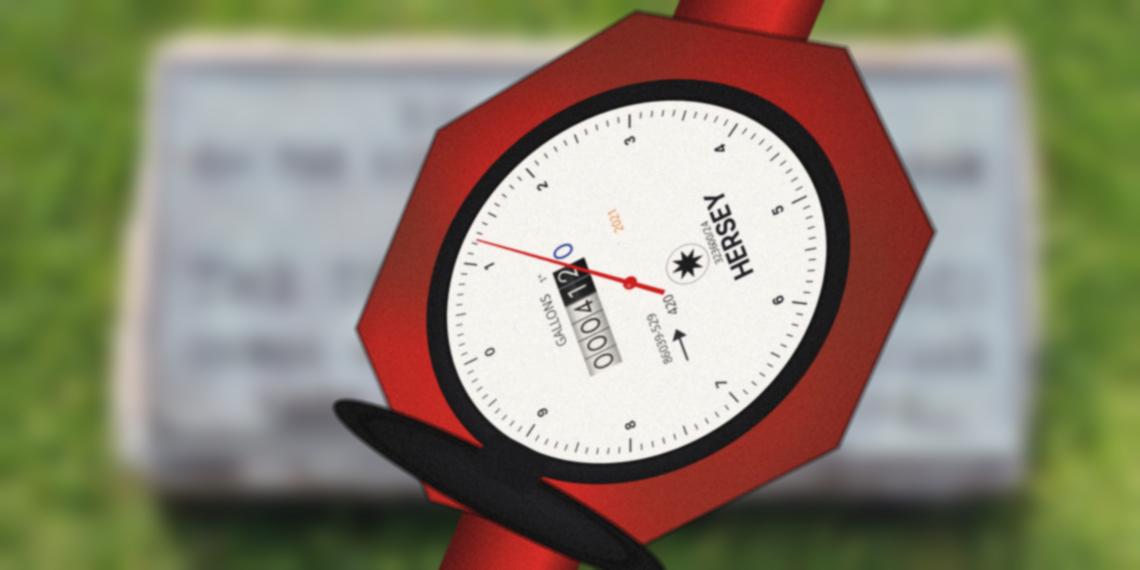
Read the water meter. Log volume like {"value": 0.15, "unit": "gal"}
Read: {"value": 4121.2, "unit": "gal"}
